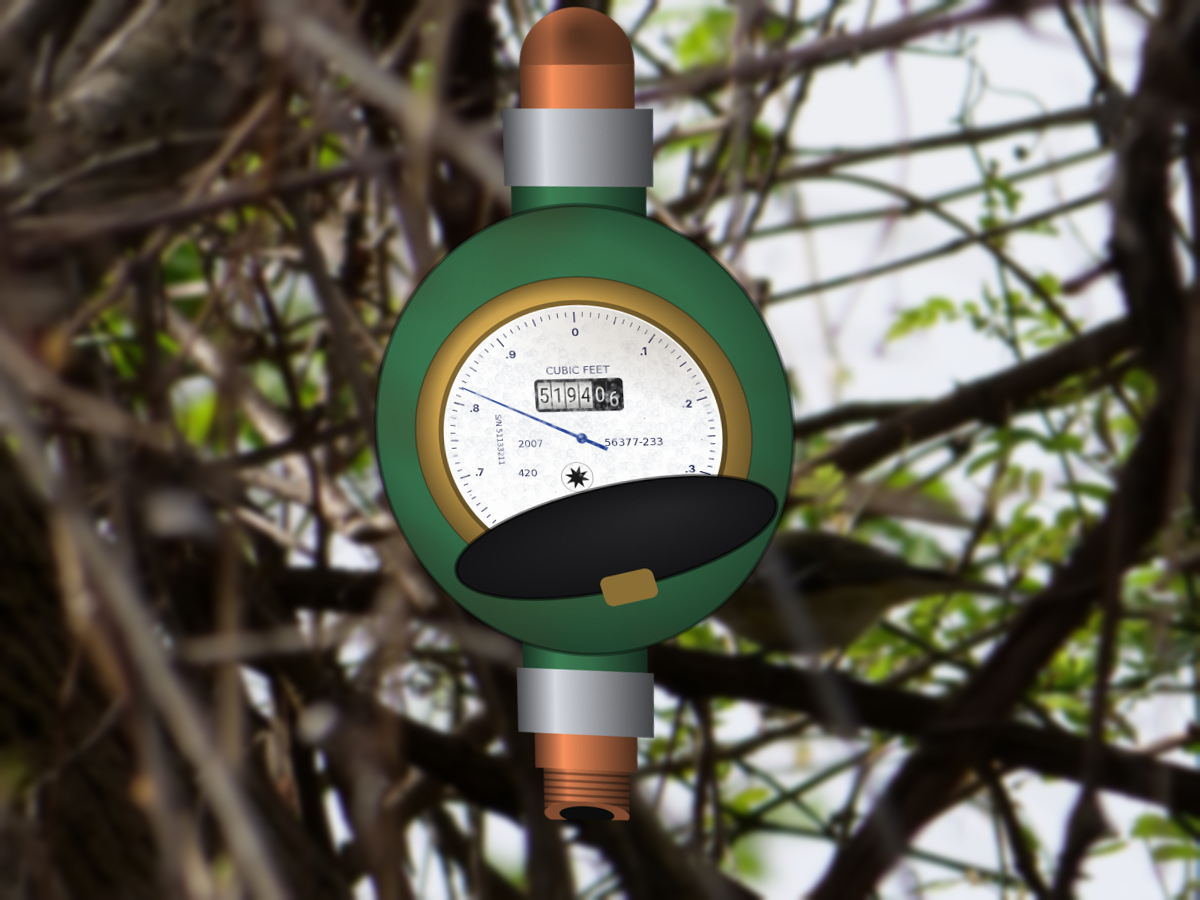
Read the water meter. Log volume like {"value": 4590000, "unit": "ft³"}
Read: {"value": 519405.82, "unit": "ft³"}
